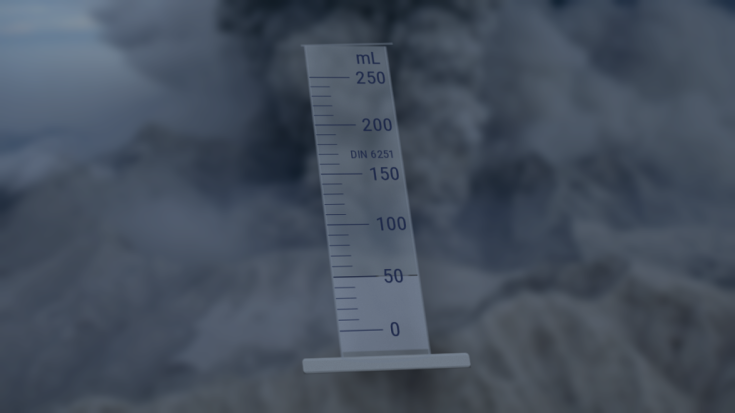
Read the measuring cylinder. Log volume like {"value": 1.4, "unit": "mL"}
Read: {"value": 50, "unit": "mL"}
